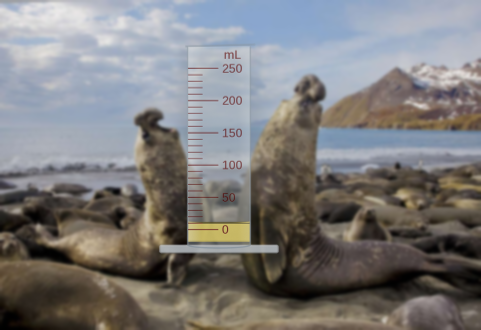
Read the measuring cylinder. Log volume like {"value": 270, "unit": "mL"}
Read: {"value": 10, "unit": "mL"}
